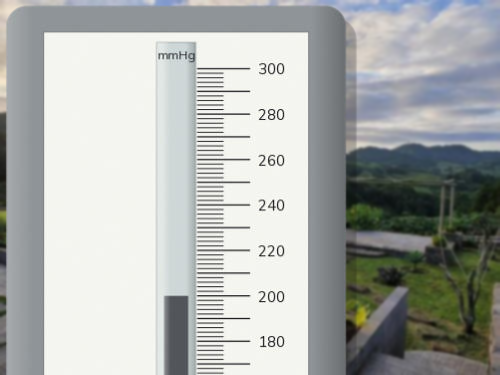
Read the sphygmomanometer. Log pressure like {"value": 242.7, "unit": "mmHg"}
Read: {"value": 200, "unit": "mmHg"}
